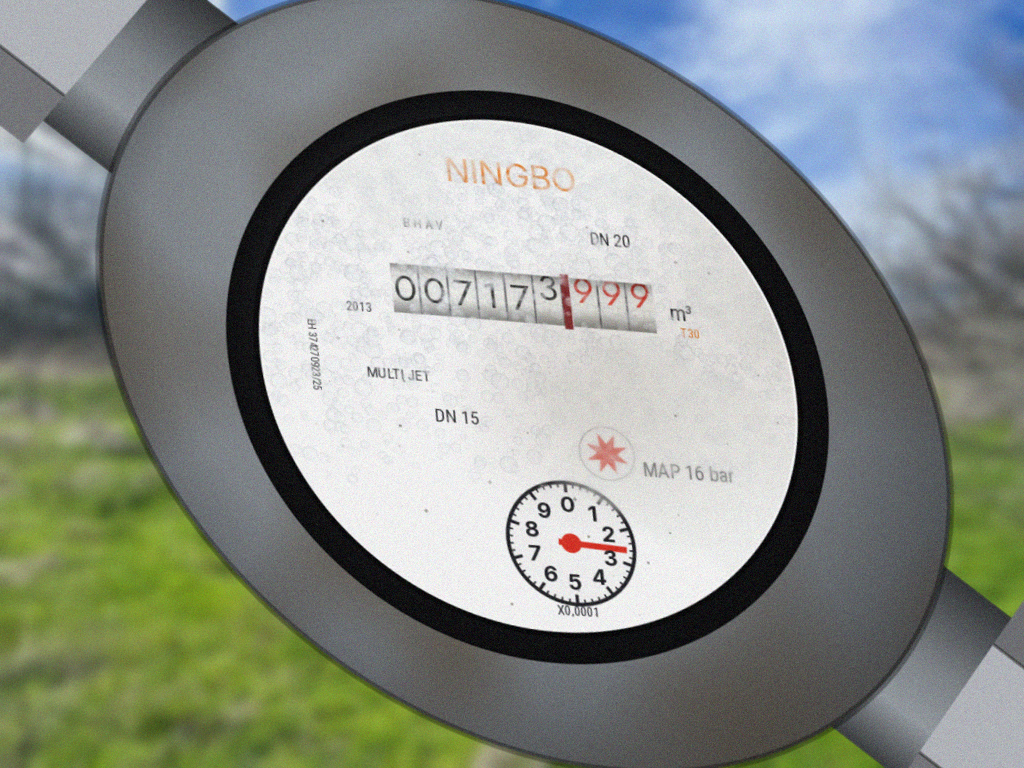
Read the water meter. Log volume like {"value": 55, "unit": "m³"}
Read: {"value": 7173.9992, "unit": "m³"}
